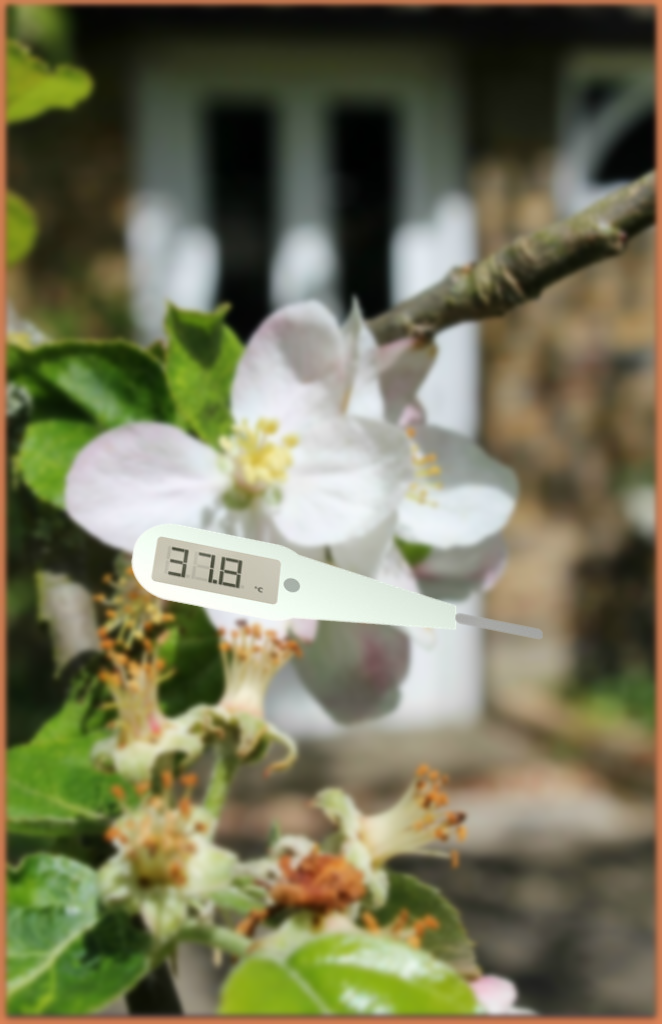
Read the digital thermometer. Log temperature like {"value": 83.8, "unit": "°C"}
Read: {"value": 37.8, "unit": "°C"}
